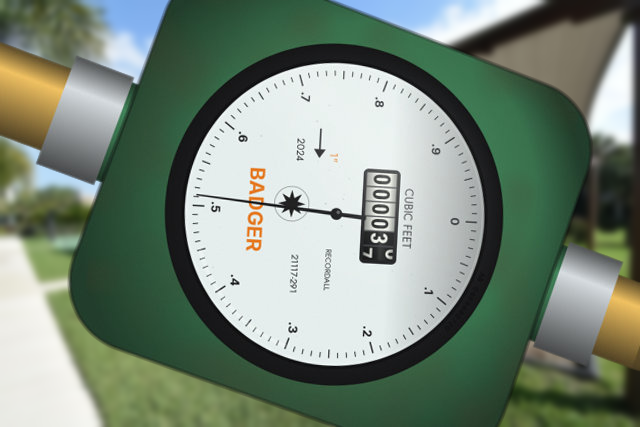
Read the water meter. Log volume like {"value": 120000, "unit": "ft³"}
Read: {"value": 36.51, "unit": "ft³"}
